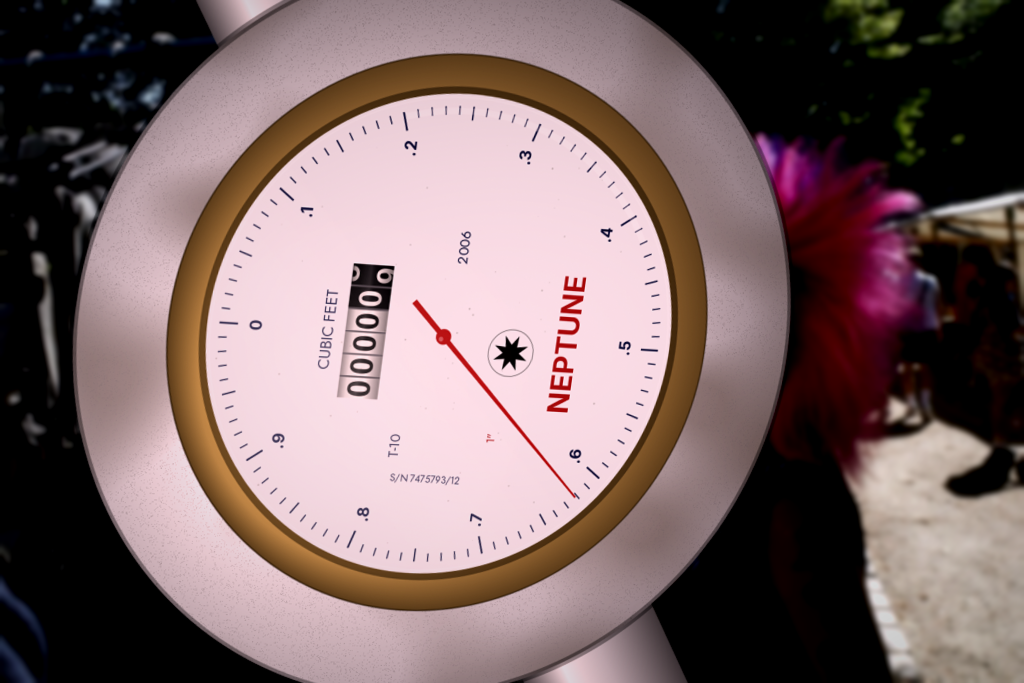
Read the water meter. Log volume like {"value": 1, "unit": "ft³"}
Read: {"value": 8.62, "unit": "ft³"}
